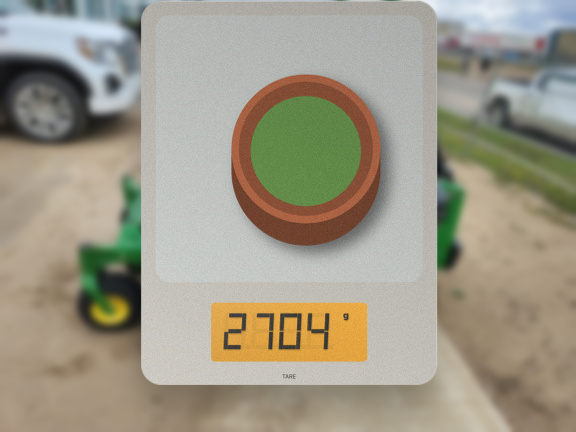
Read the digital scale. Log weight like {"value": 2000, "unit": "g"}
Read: {"value": 2704, "unit": "g"}
